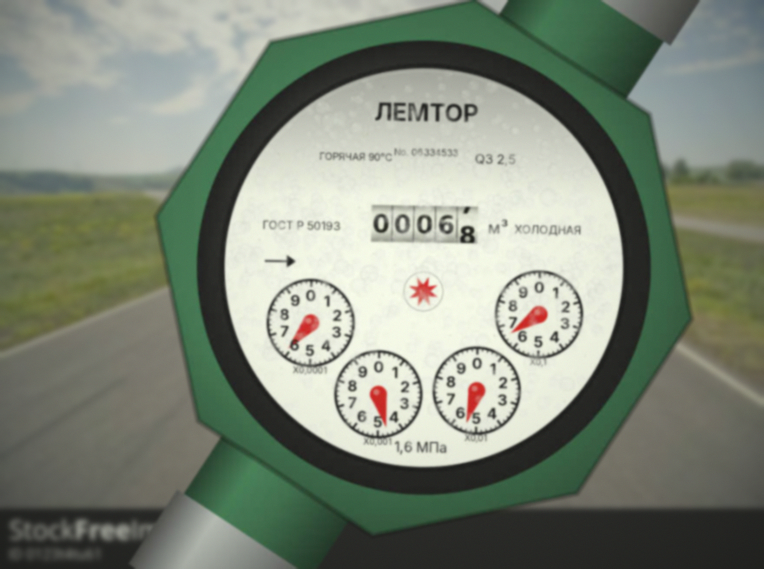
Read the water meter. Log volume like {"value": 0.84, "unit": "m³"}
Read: {"value": 67.6546, "unit": "m³"}
